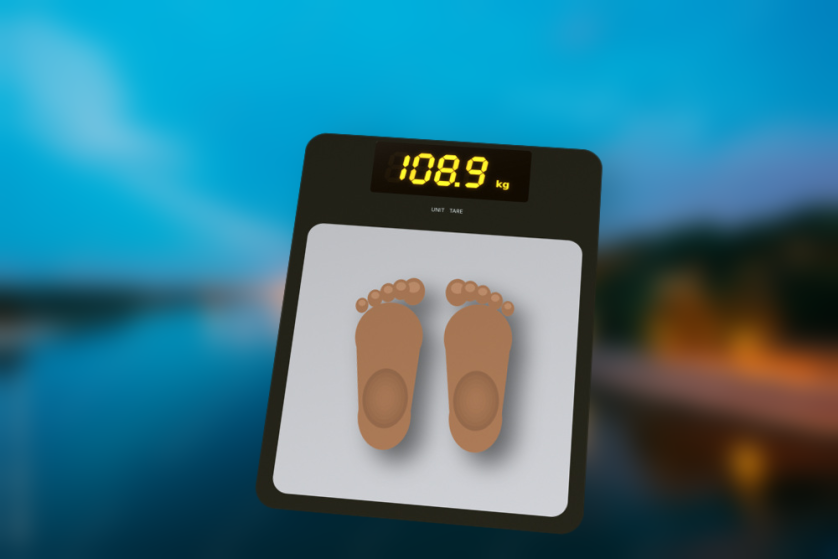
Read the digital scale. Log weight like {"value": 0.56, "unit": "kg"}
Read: {"value": 108.9, "unit": "kg"}
